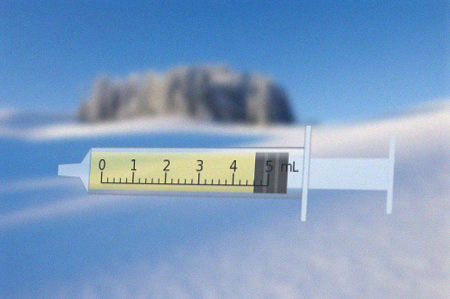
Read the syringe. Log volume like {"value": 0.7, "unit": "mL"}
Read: {"value": 4.6, "unit": "mL"}
